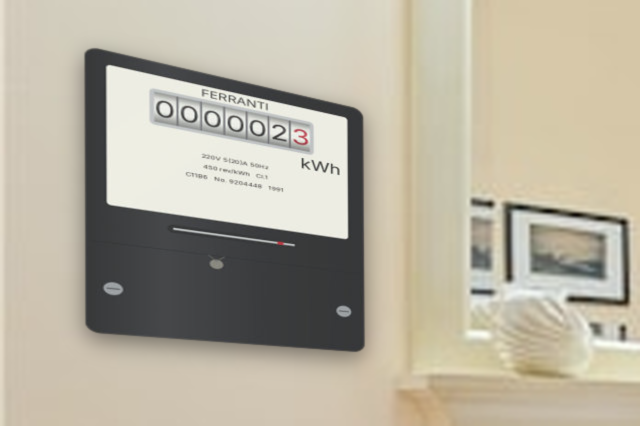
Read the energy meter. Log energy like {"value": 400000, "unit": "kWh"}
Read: {"value": 2.3, "unit": "kWh"}
